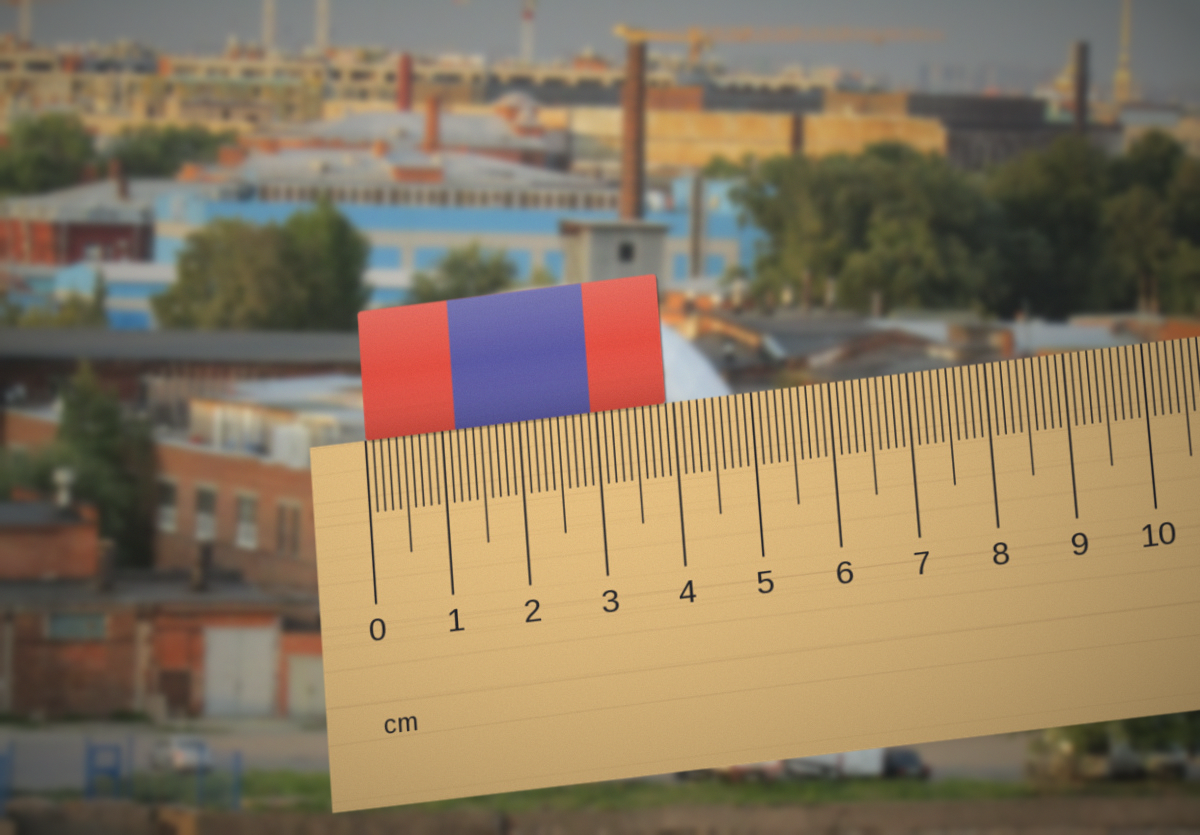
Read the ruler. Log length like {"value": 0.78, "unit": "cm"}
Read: {"value": 3.9, "unit": "cm"}
